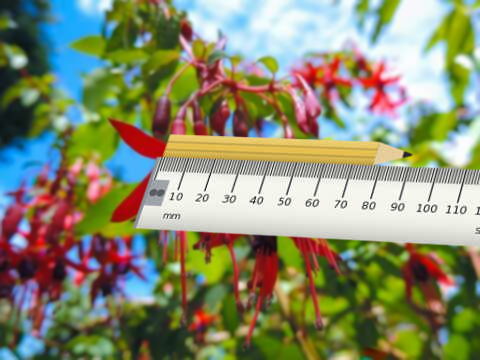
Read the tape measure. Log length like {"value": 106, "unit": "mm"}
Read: {"value": 90, "unit": "mm"}
